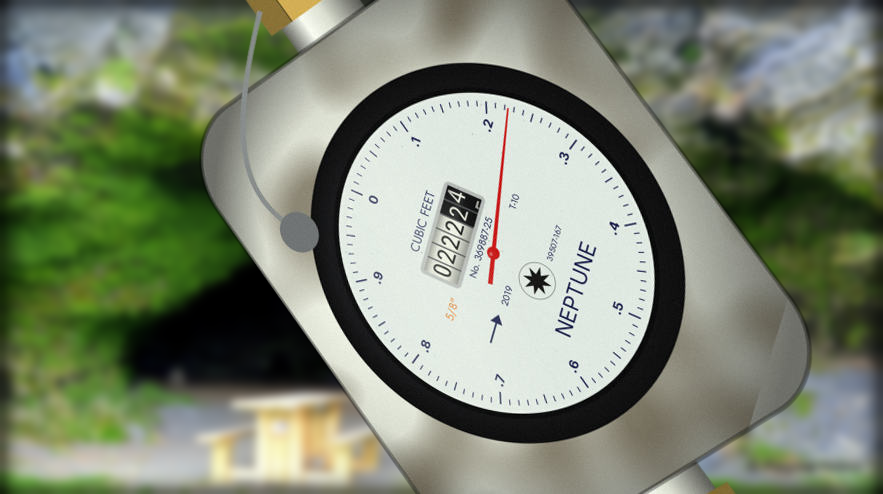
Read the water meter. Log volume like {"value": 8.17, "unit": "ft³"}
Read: {"value": 22224.22, "unit": "ft³"}
